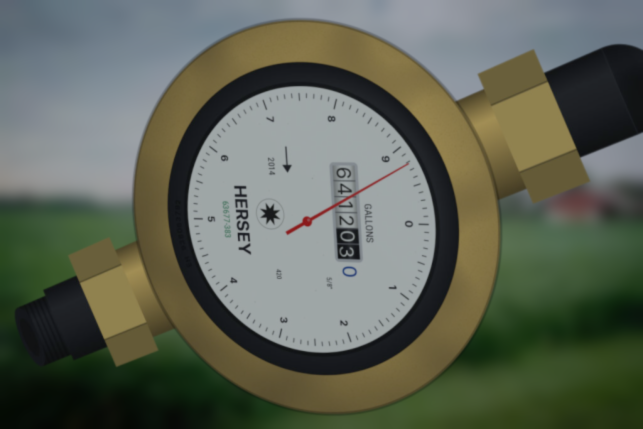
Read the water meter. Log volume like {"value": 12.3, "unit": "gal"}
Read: {"value": 6412029.2, "unit": "gal"}
